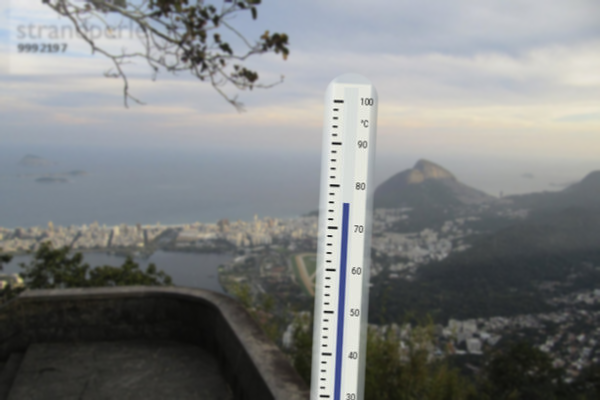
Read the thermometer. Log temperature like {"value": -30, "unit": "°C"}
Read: {"value": 76, "unit": "°C"}
